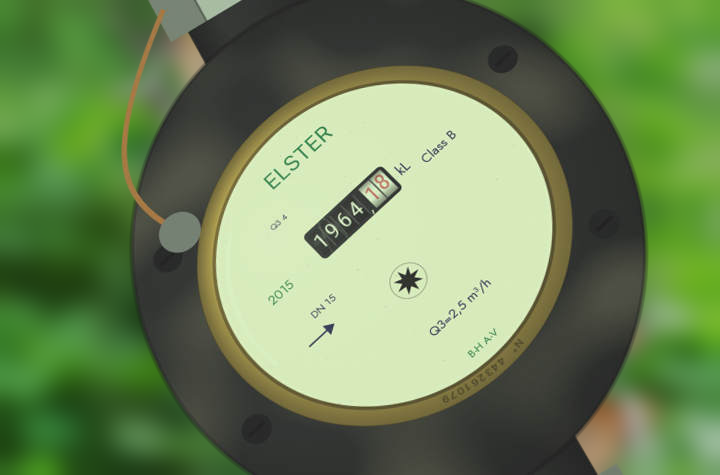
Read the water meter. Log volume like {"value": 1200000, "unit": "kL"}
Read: {"value": 1964.18, "unit": "kL"}
